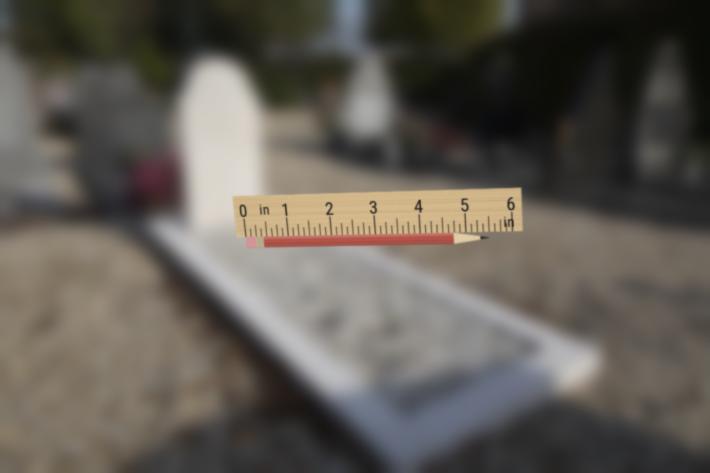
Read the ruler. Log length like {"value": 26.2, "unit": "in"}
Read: {"value": 5.5, "unit": "in"}
